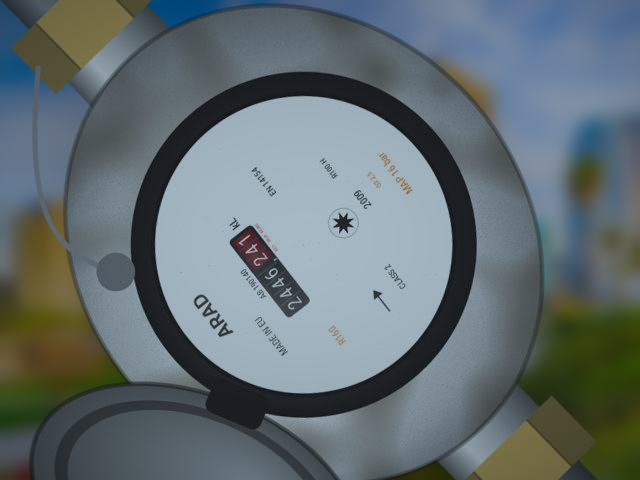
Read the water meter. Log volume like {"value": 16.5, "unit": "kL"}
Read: {"value": 2446.241, "unit": "kL"}
